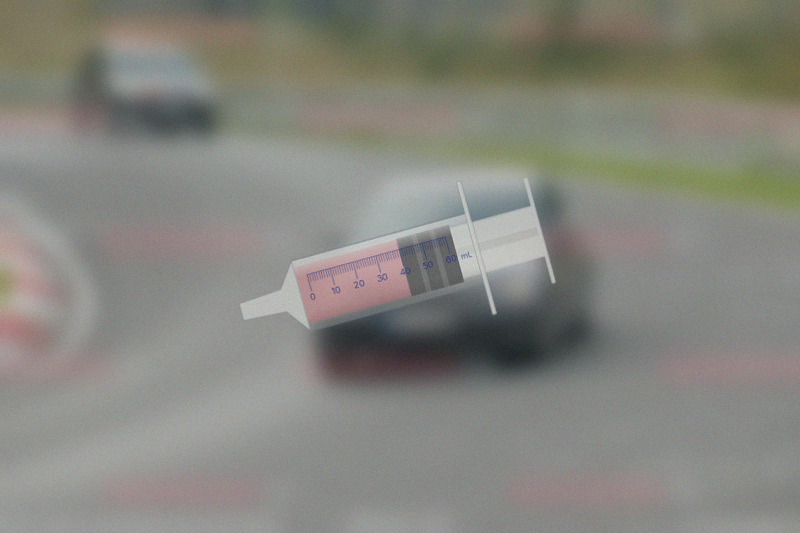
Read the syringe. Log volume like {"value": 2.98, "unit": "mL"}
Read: {"value": 40, "unit": "mL"}
